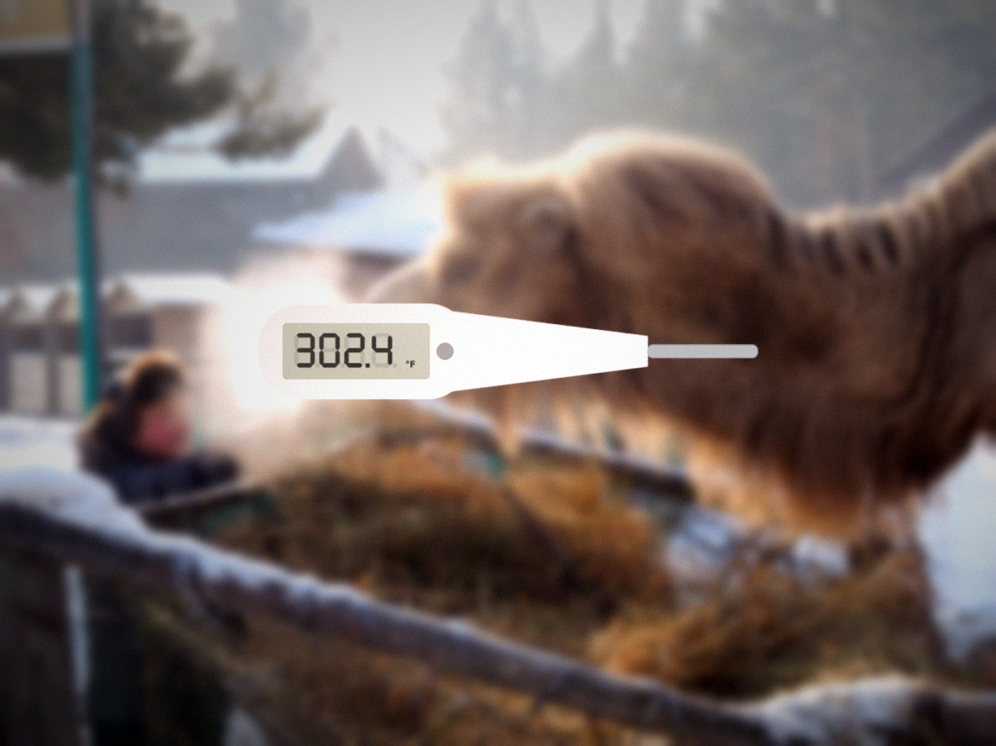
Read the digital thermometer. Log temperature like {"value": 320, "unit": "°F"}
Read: {"value": 302.4, "unit": "°F"}
